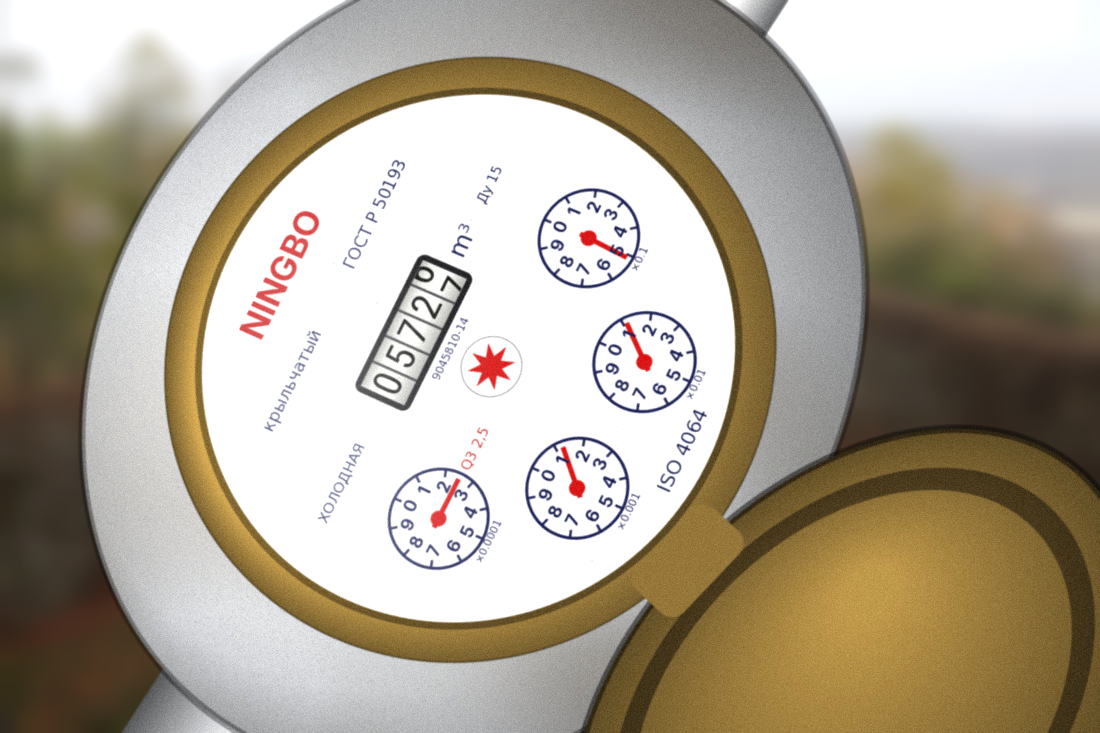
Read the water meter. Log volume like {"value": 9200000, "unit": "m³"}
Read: {"value": 5726.5112, "unit": "m³"}
